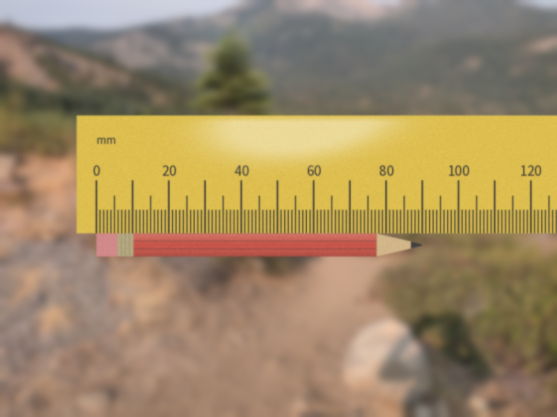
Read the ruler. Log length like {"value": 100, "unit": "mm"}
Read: {"value": 90, "unit": "mm"}
